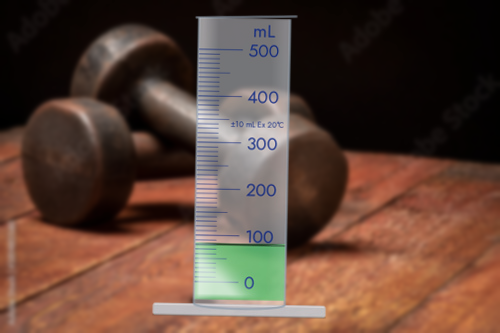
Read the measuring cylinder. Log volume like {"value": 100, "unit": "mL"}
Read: {"value": 80, "unit": "mL"}
